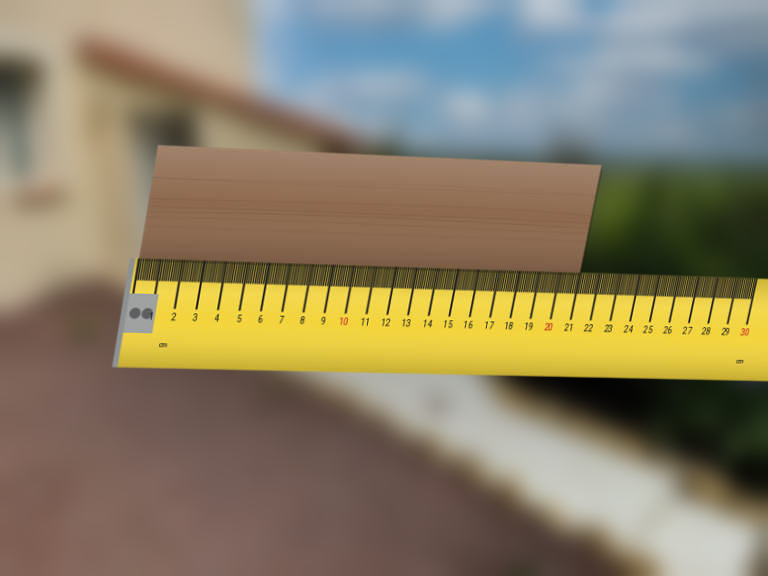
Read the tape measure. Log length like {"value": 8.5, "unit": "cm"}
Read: {"value": 21, "unit": "cm"}
